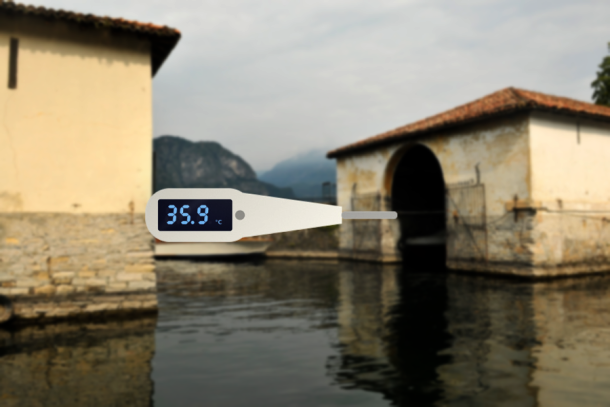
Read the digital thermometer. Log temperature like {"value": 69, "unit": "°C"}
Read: {"value": 35.9, "unit": "°C"}
